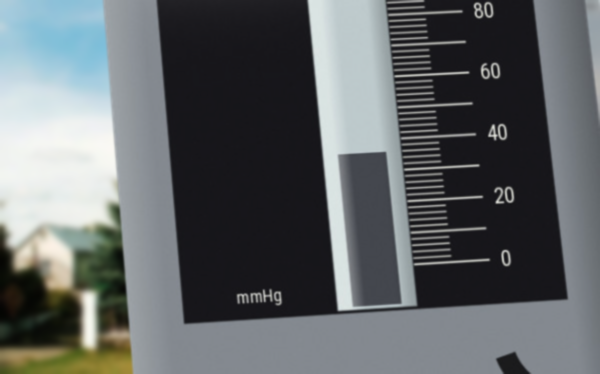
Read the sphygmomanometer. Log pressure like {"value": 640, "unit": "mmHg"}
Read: {"value": 36, "unit": "mmHg"}
